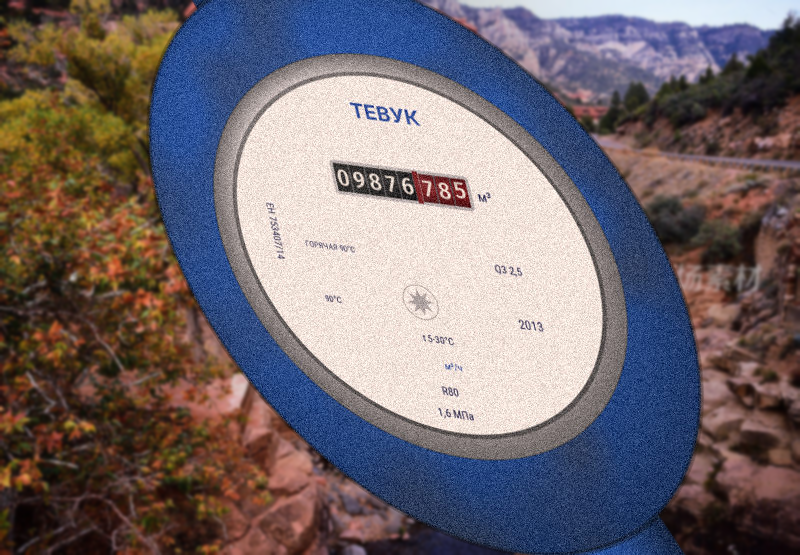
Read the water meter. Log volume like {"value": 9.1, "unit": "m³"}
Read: {"value": 9876.785, "unit": "m³"}
